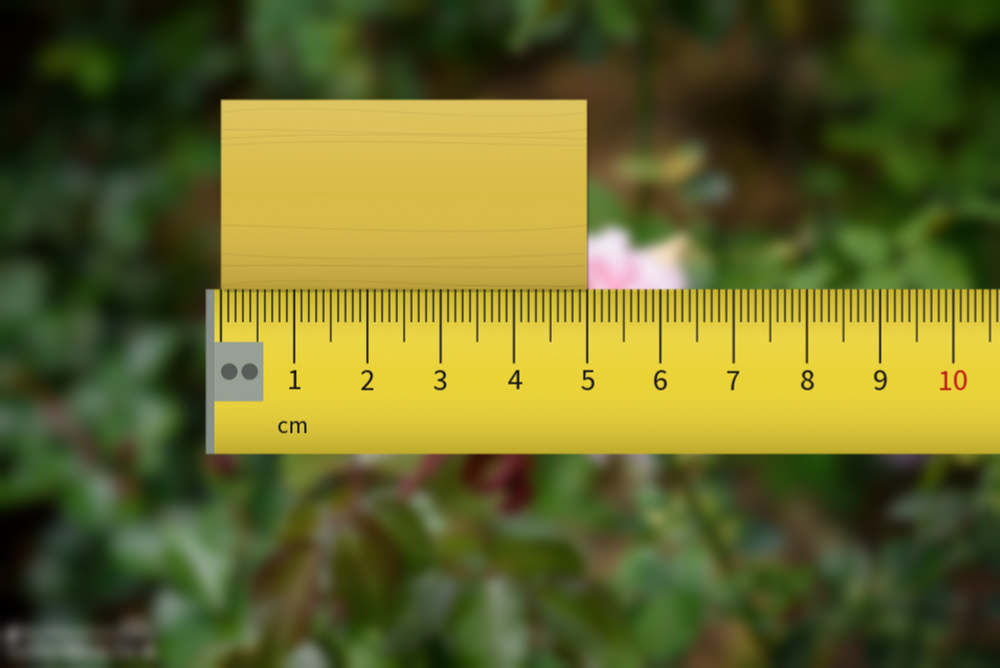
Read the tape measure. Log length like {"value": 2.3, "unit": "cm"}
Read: {"value": 5, "unit": "cm"}
